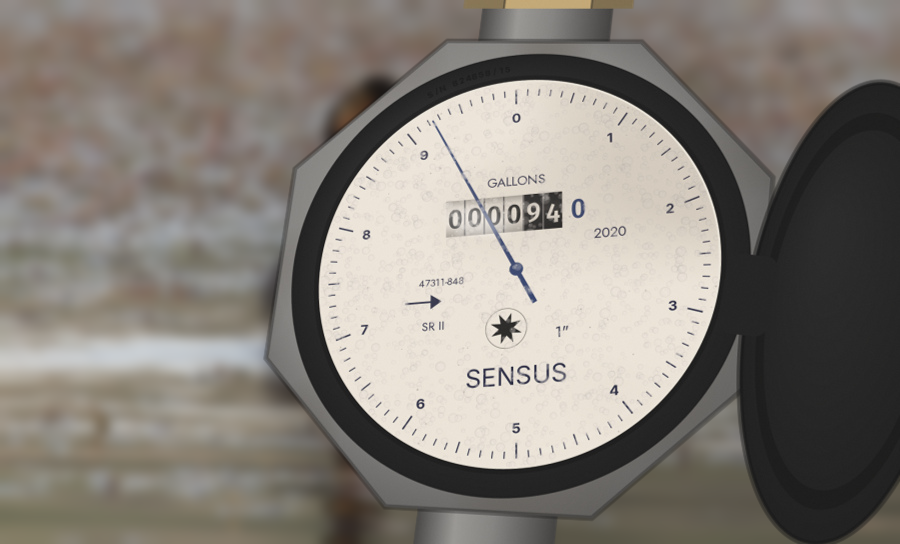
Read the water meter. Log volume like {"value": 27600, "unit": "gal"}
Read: {"value": 939.2, "unit": "gal"}
